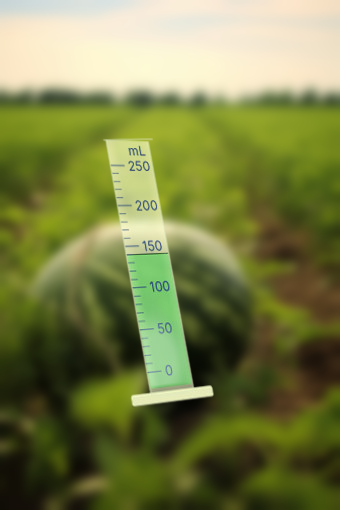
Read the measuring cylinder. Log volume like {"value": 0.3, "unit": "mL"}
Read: {"value": 140, "unit": "mL"}
